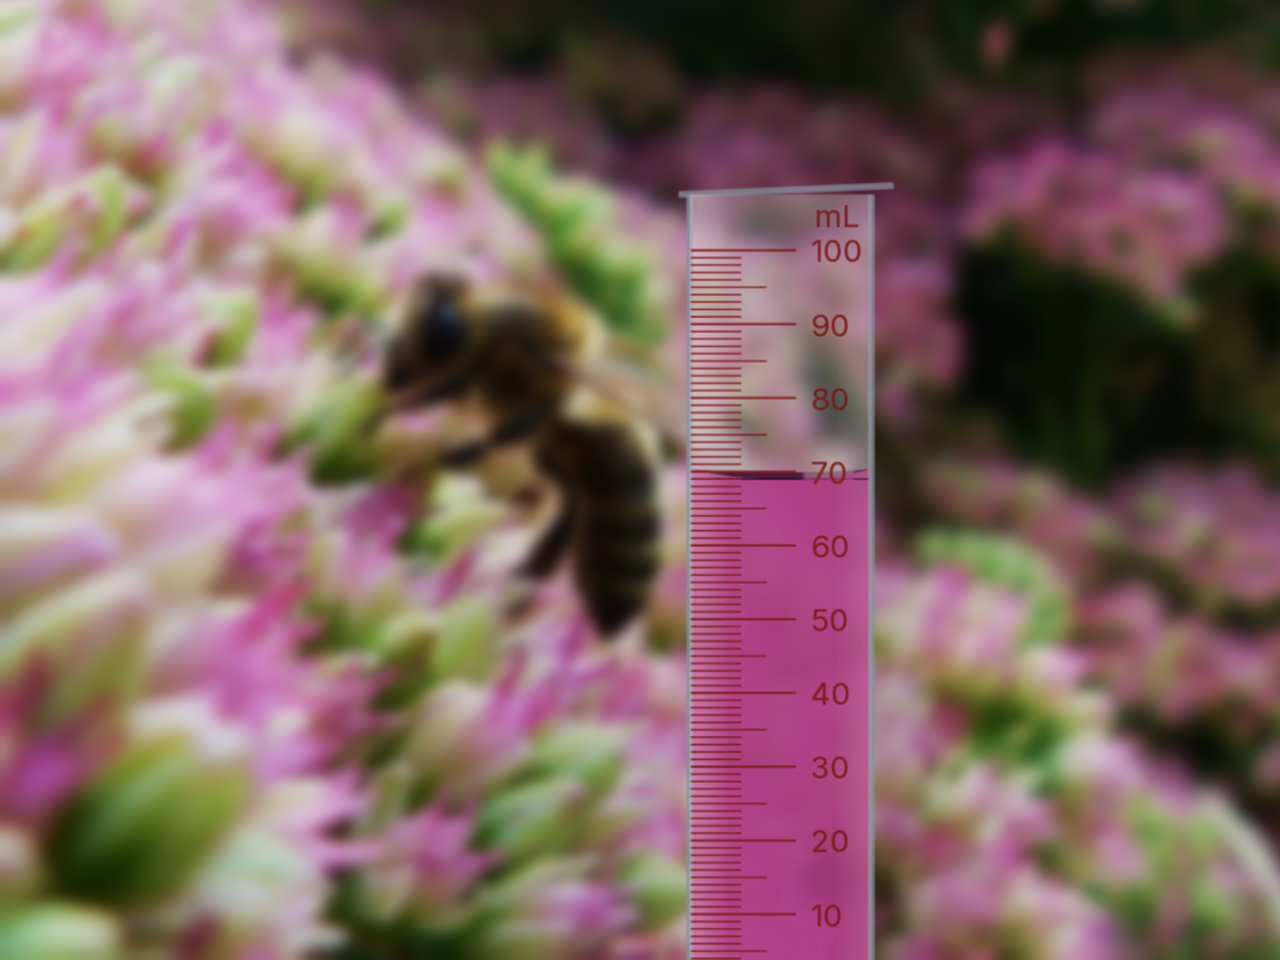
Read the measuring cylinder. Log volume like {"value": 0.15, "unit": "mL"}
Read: {"value": 69, "unit": "mL"}
